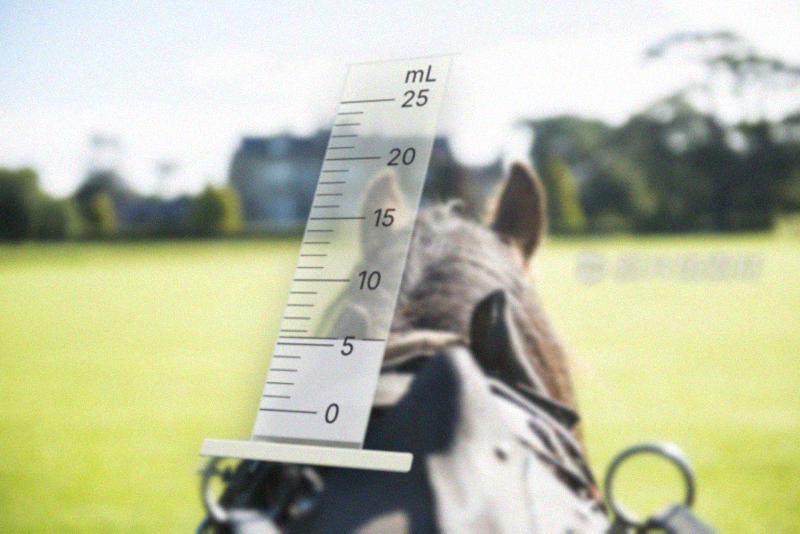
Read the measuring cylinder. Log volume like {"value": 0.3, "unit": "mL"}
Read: {"value": 5.5, "unit": "mL"}
